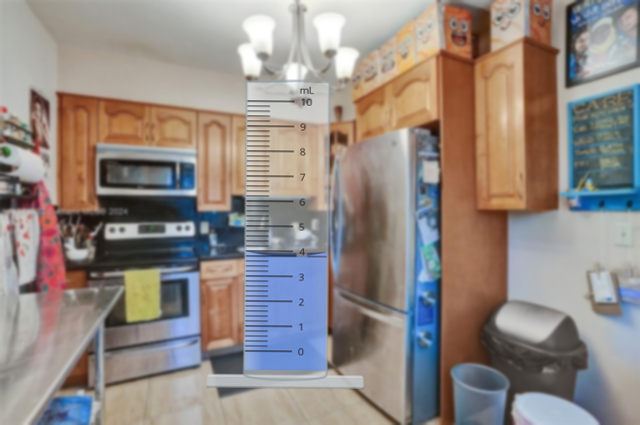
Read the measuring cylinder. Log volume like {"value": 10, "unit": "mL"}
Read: {"value": 3.8, "unit": "mL"}
